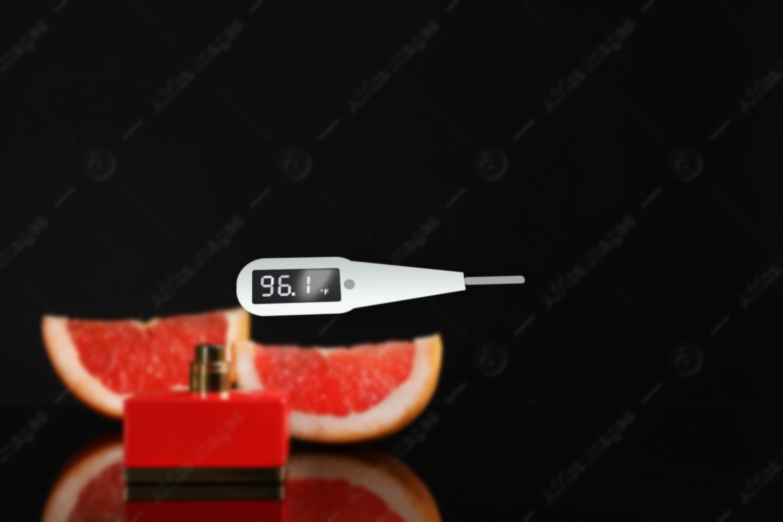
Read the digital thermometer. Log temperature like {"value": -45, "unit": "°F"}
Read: {"value": 96.1, "unit": "°F"}
